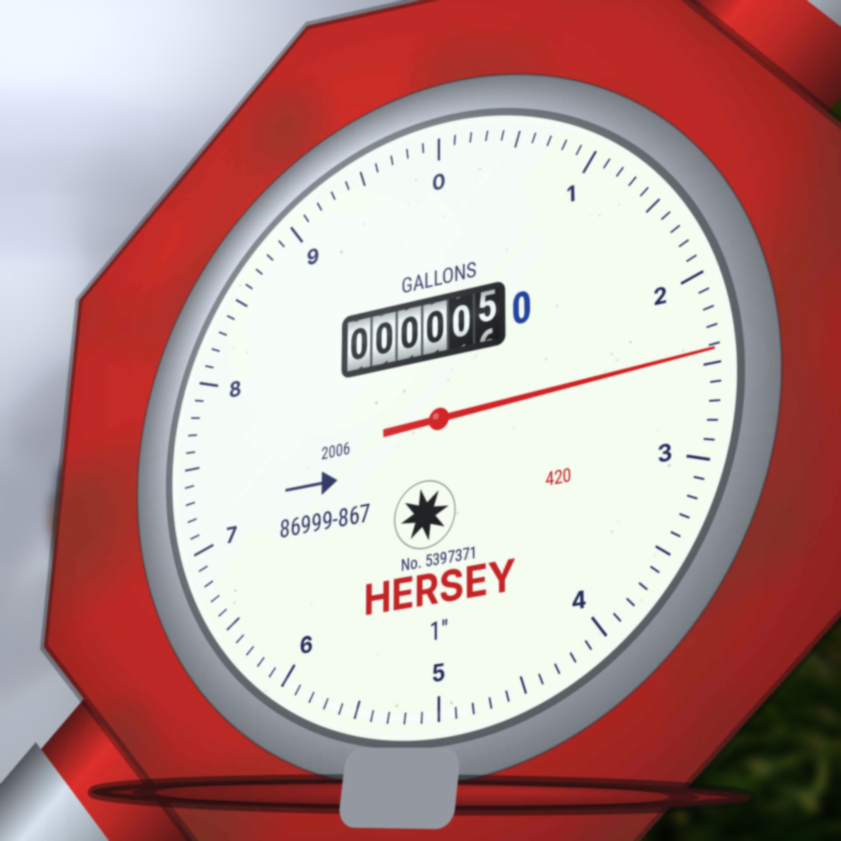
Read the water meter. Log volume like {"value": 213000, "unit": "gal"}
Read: {"value": 52.4, "unit": "gal"}
